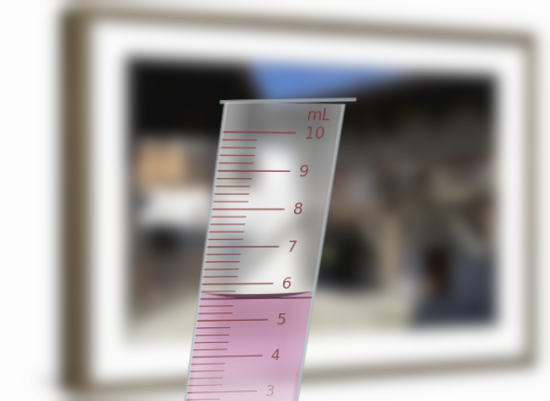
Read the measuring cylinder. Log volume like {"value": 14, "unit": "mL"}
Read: {"value": 5.6, "unit": "mL"}
